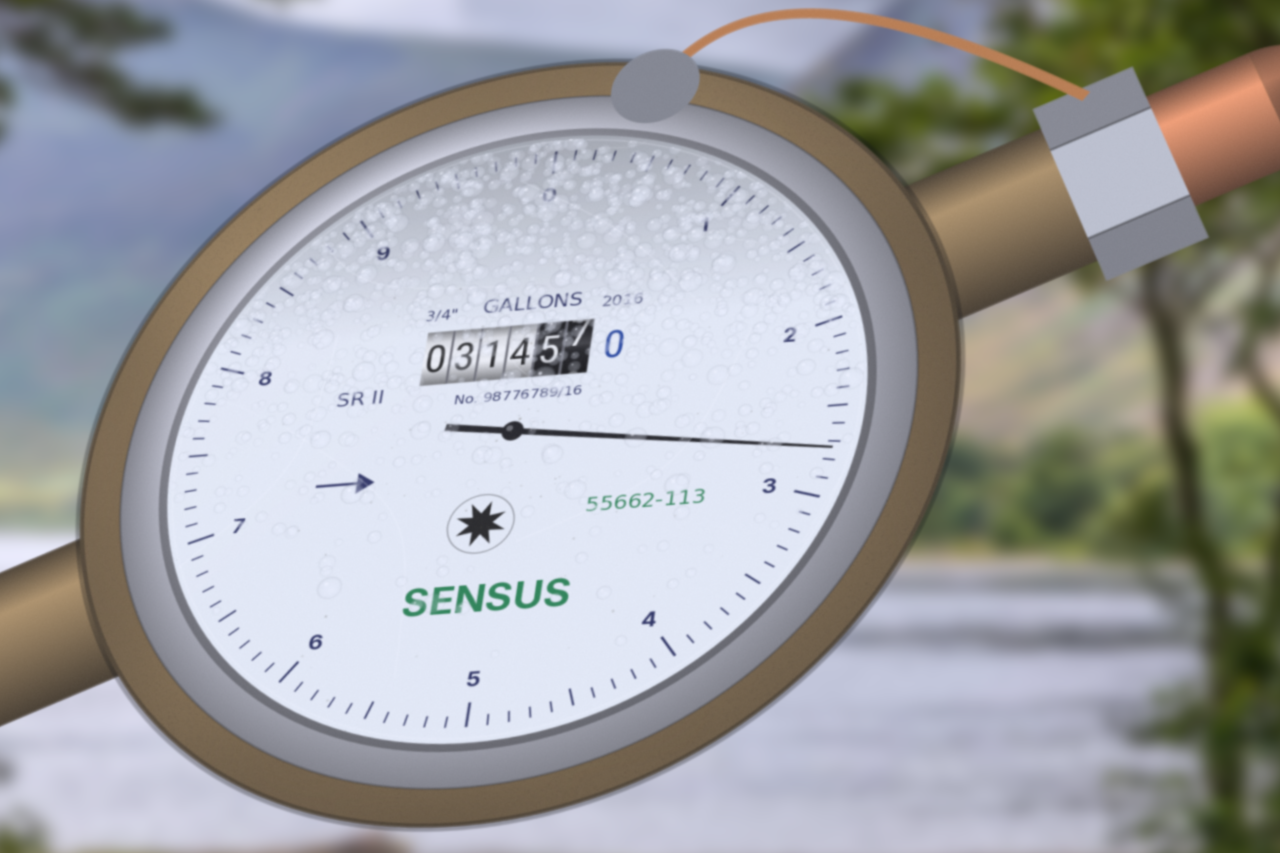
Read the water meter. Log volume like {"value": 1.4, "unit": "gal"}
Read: {"value": 314572.7, "unit": "gal"}
